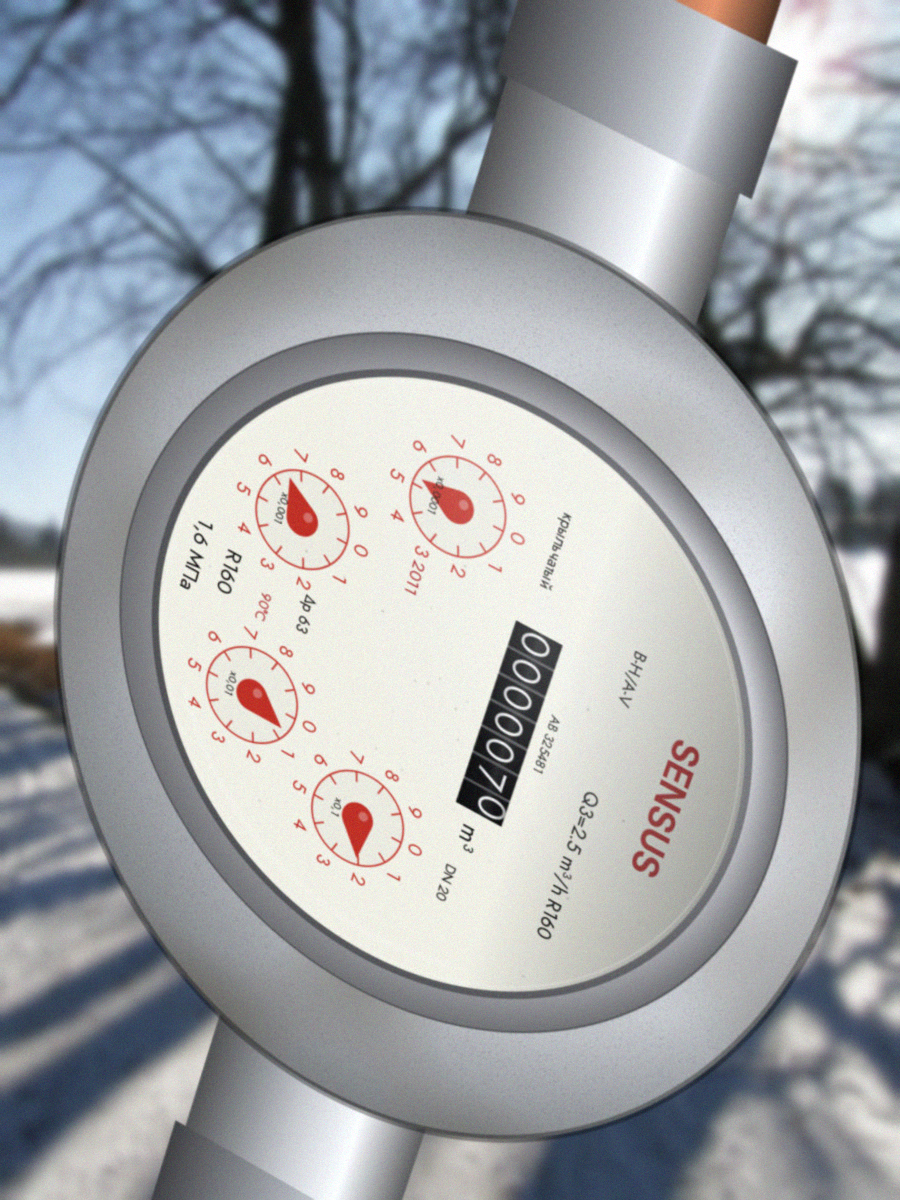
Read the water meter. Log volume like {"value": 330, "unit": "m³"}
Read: {"value": 70.2065, "unit": "m³"}
